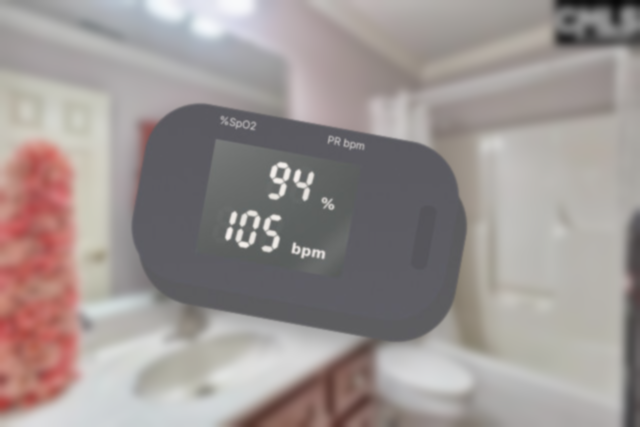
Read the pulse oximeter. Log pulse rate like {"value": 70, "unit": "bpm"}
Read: {"value": 105, "unit": "bpm"}
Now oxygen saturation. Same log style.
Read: {"value": 94, "unit": "%"}
